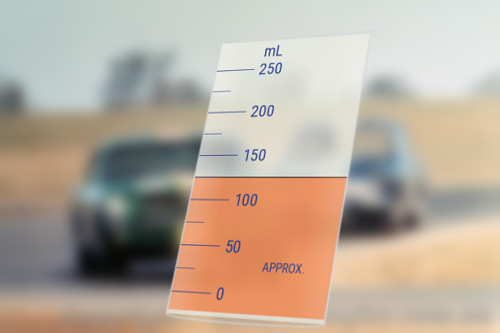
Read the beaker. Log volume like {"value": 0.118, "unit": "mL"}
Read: {"value": 125, "unit": "mL"}
